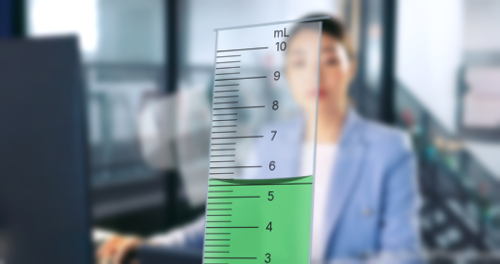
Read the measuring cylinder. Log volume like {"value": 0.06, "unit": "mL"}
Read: {"value": 5.4, "unit": "mL"}
